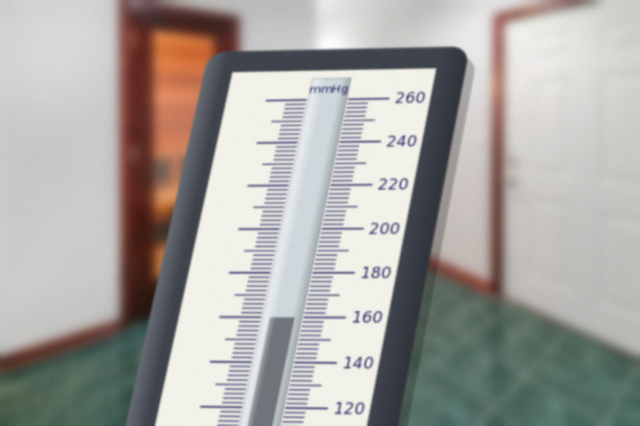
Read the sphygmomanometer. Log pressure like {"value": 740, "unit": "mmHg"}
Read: {"value": 160, "unit": "mmHg"}
